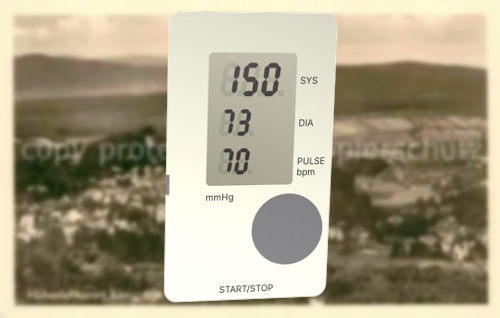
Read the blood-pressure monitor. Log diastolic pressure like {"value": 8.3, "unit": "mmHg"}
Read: {"value": 73, "unit": "mmHg"}
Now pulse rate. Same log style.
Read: {"value": 70, "unit": "bpm"}
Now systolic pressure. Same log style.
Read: {"value": 150, "unit": "mmHg"}
